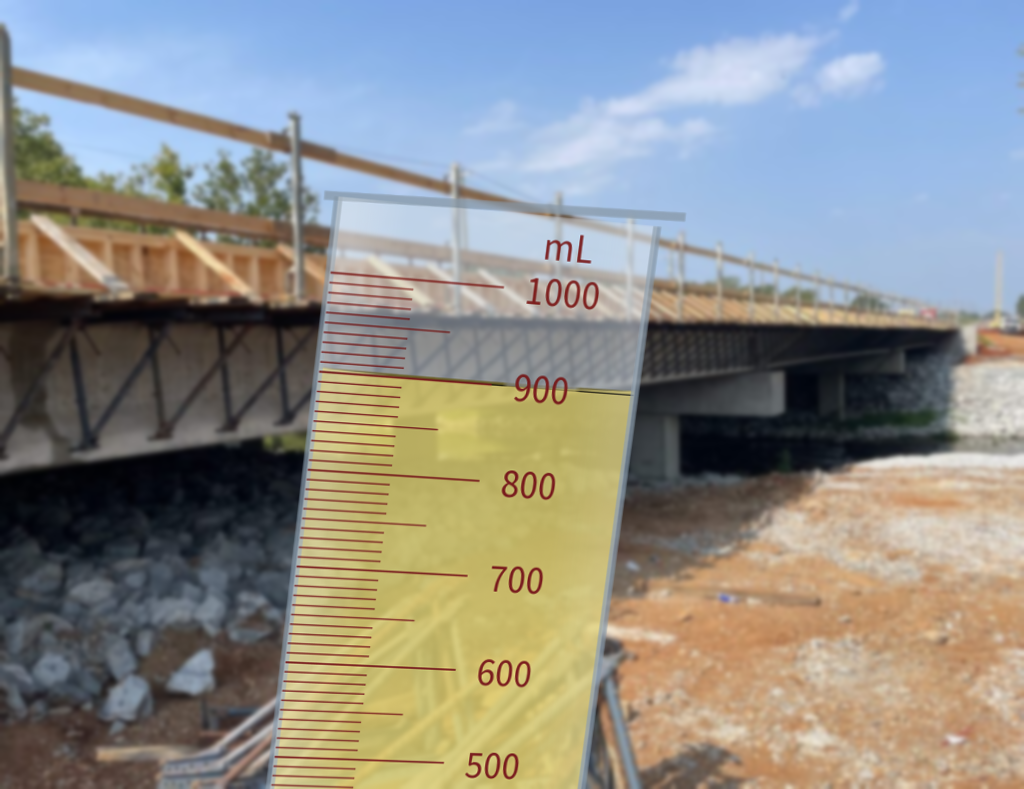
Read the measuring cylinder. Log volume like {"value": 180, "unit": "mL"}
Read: {"value": 900, "unit": "mL"}
